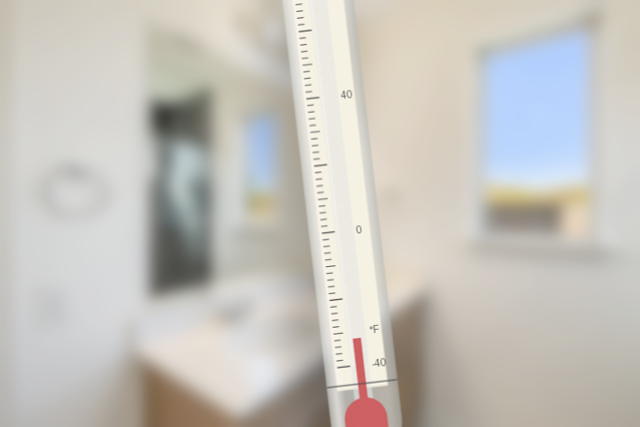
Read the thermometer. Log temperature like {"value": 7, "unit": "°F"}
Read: {"value": -32, "unit": "°F"}
